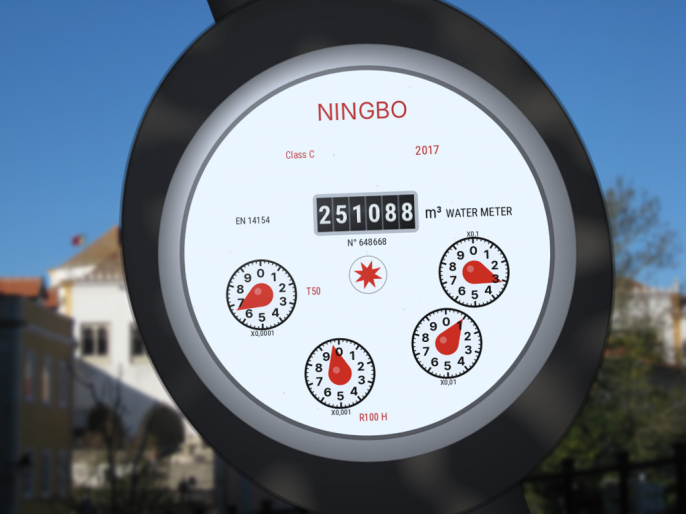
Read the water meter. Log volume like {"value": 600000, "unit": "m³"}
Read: {"value": 251088.3096, "unit": "m³"}
